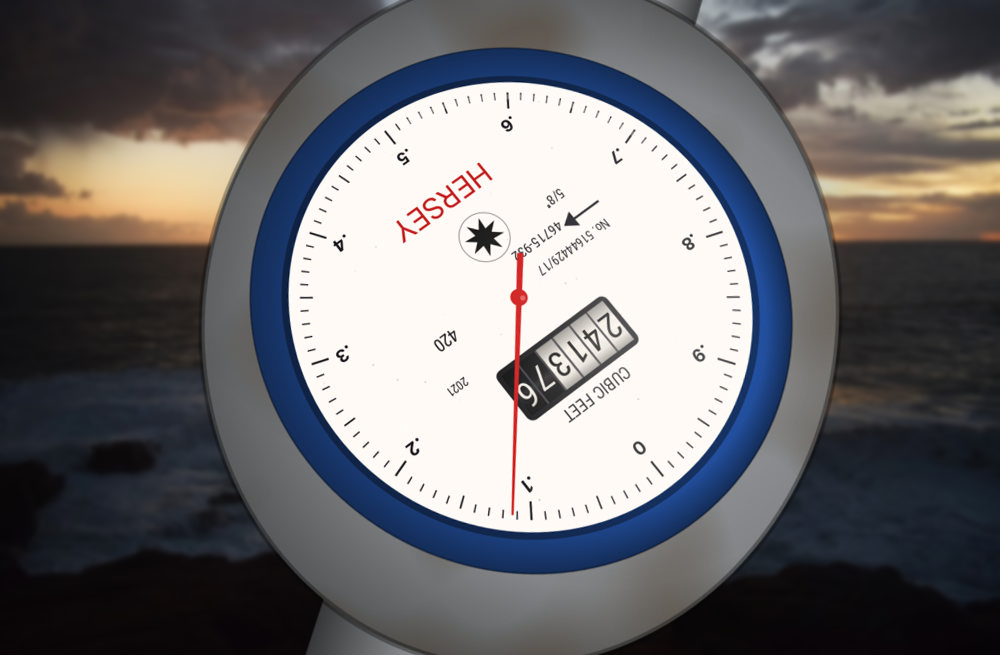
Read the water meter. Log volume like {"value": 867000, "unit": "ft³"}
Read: {"value": 241376.11, "unit": "ft³"}
